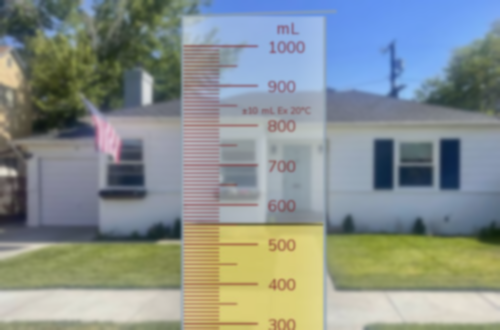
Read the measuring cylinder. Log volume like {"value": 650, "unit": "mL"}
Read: {"value": 550, "unit": "mL"}
